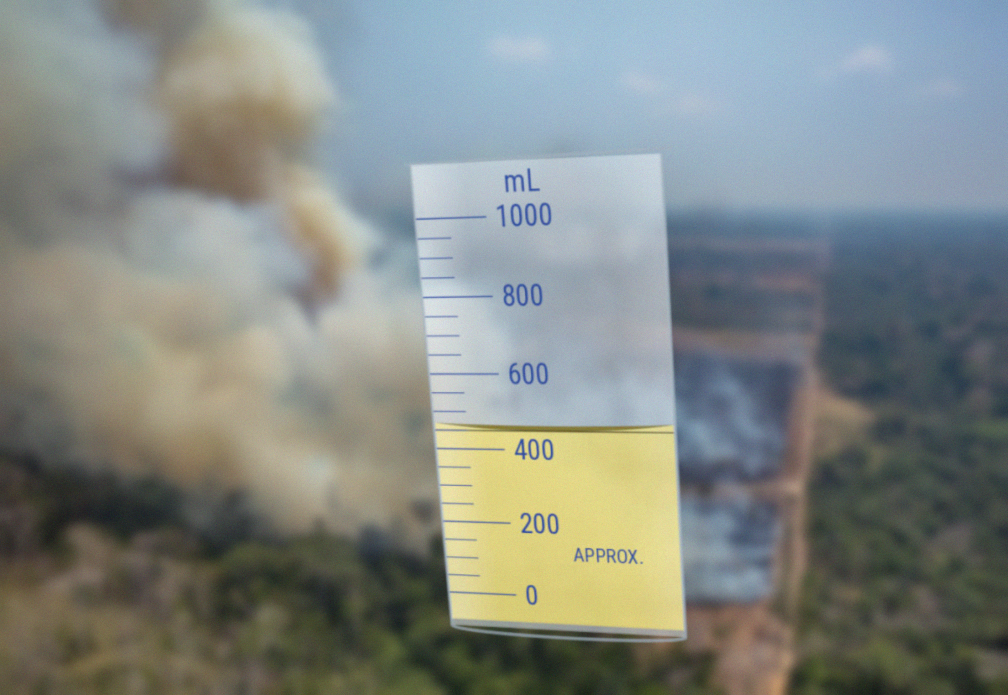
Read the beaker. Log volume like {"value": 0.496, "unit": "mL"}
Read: {"value": 450, "unit": "mL"}
